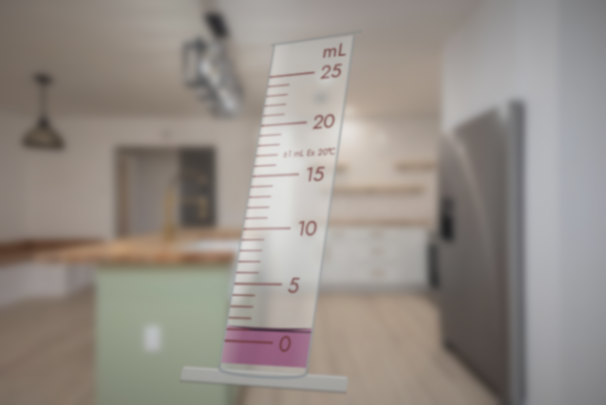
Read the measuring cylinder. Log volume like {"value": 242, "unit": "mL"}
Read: {"value": 1, "unit": "mL"}
